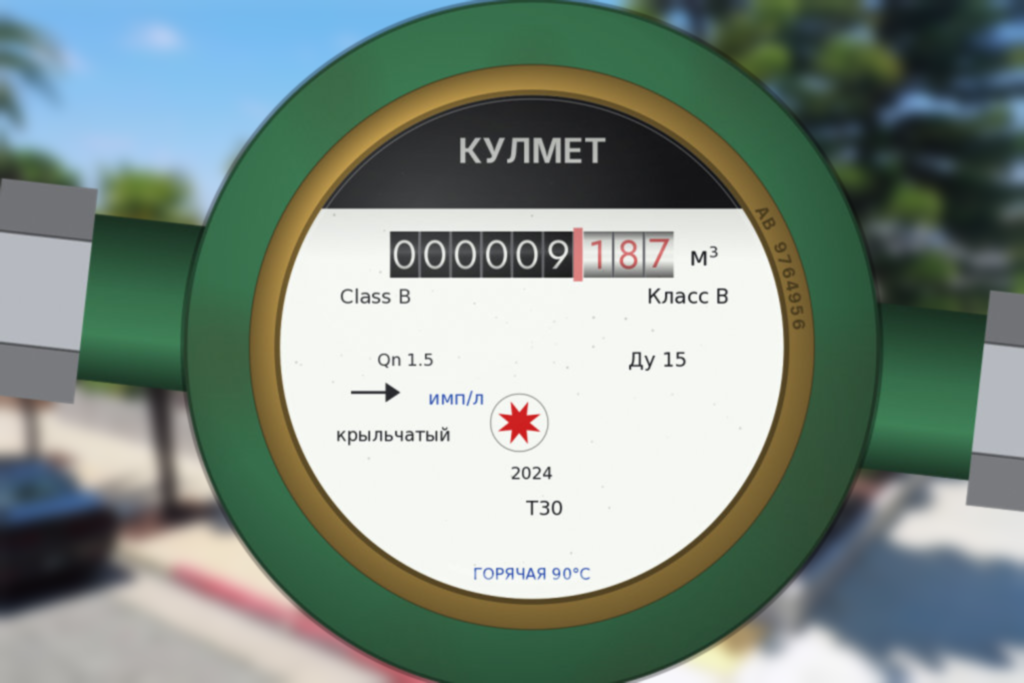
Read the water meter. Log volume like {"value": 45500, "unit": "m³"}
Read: {"value": 9.187, "unit": "m³"}
